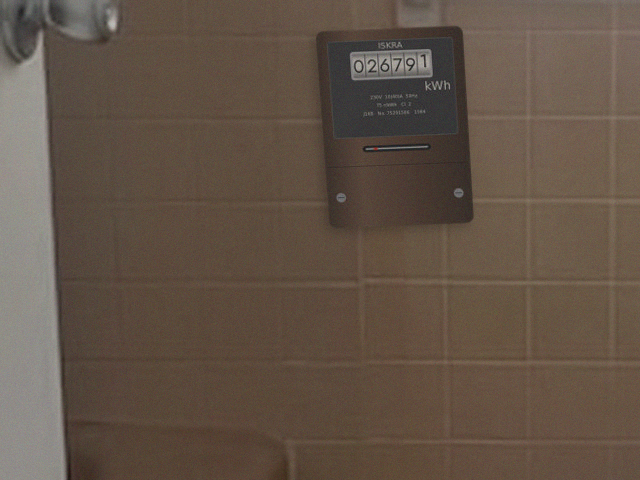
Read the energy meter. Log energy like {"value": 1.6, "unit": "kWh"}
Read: {"value": 26791, "unit": "kWh"}
